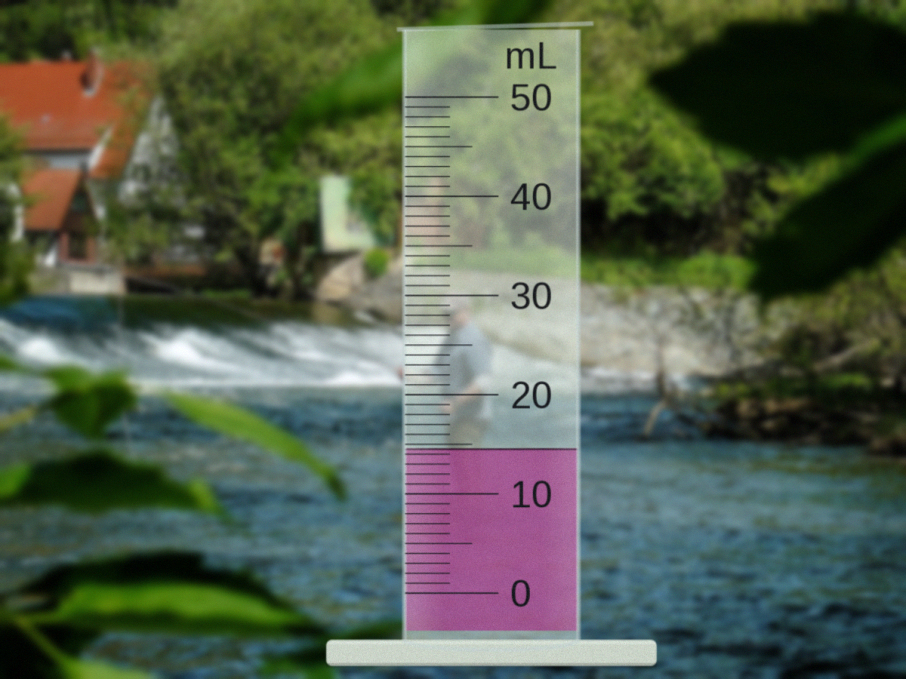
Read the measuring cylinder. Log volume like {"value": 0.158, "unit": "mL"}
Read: {"value": 14.5, "unit": "mL"}
